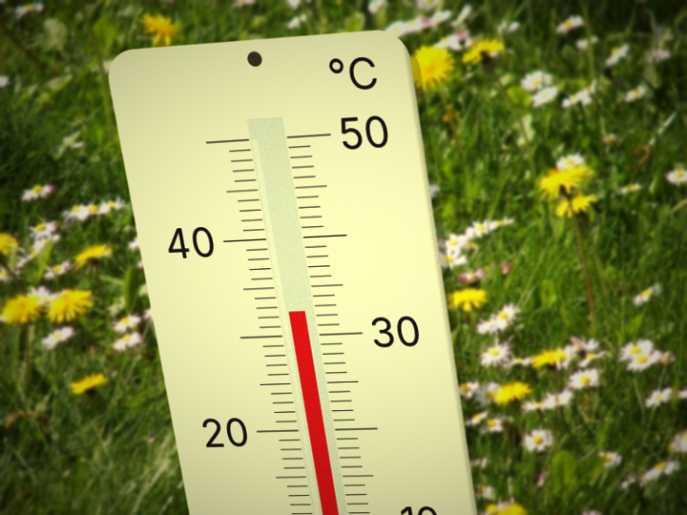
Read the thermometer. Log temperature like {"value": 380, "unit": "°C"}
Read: {"value": 32.5, "unit": "°C"}
